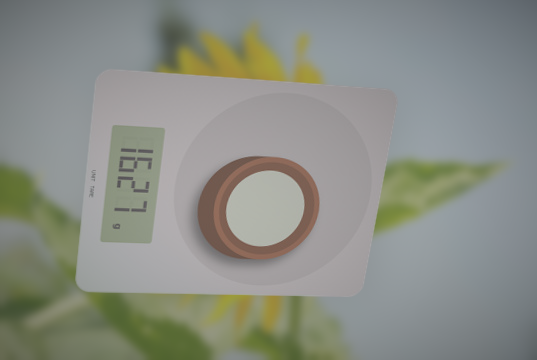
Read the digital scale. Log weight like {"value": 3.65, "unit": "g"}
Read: {"value": 1627, "unit": "g"}
